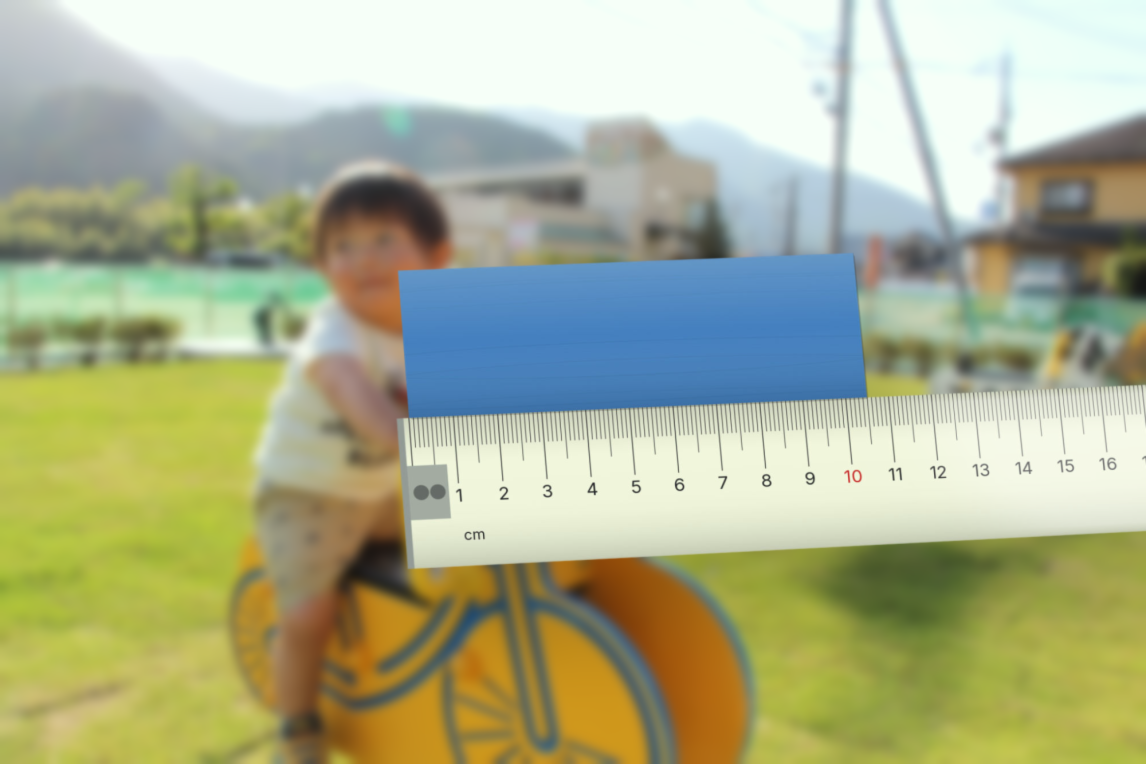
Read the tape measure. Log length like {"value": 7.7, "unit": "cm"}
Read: {"value": 10.5, "unit": "cm"}
